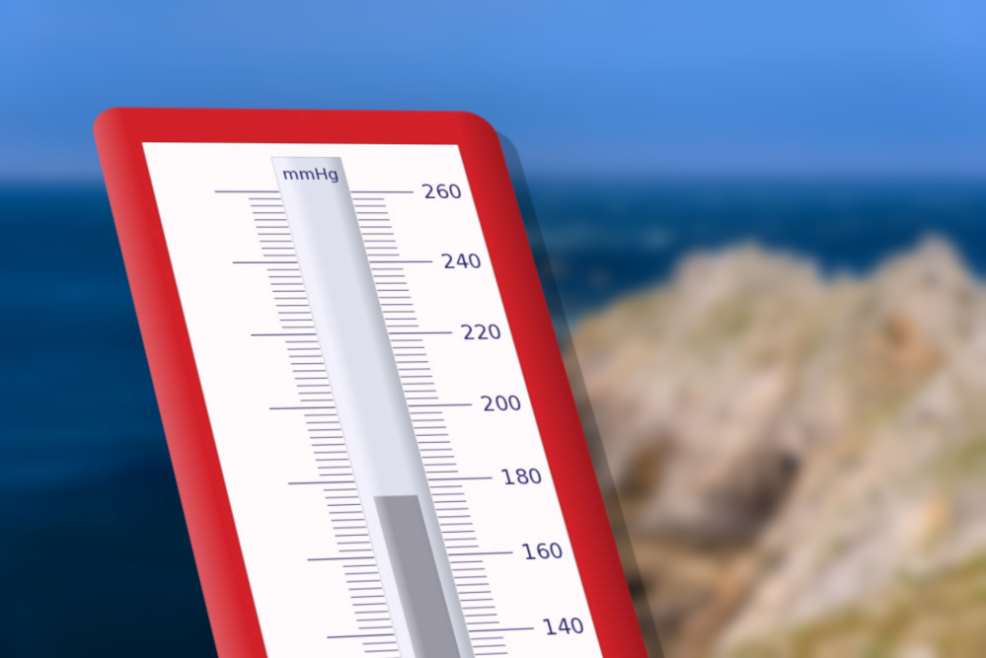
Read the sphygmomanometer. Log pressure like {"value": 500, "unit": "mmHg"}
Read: {"value": 176, "unit": "mmHg"}
